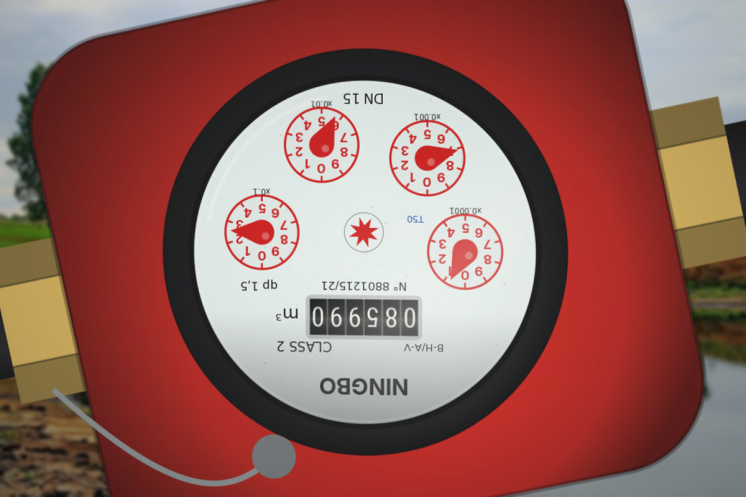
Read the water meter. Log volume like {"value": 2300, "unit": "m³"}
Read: {"value": 85990.2570, "unit": "m³"}
